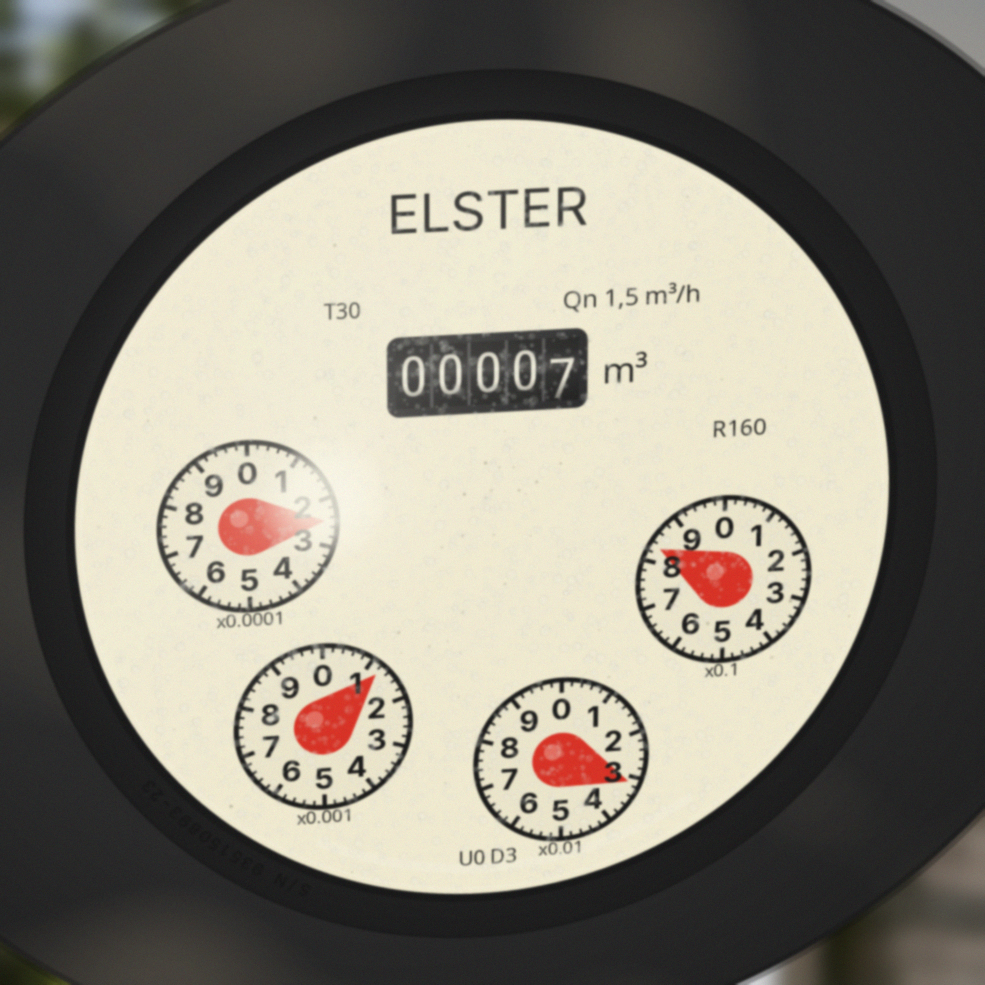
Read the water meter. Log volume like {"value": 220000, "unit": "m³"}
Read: {"value": 6.8312, "unit": "m³"}
